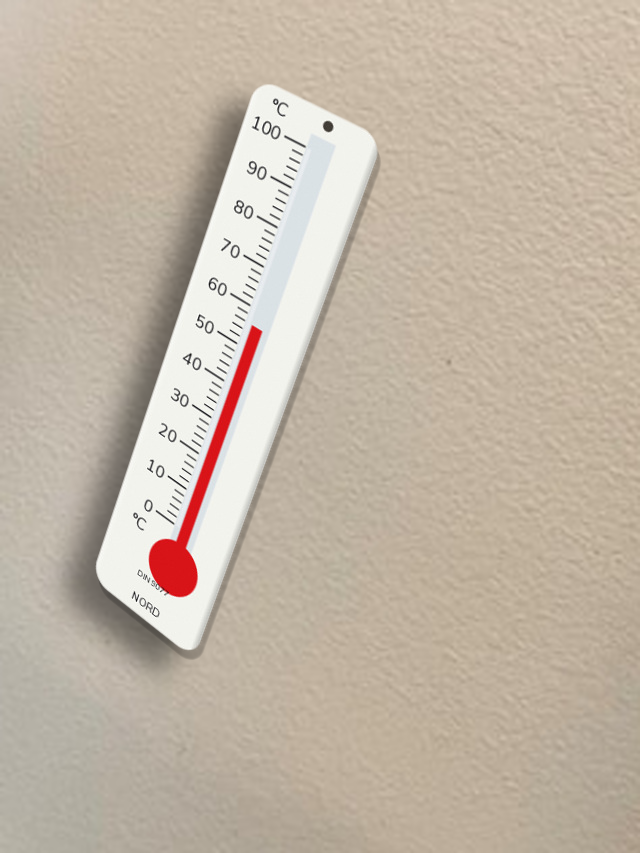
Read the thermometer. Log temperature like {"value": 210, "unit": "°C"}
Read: {"value": 56, "unit": "°C"}
